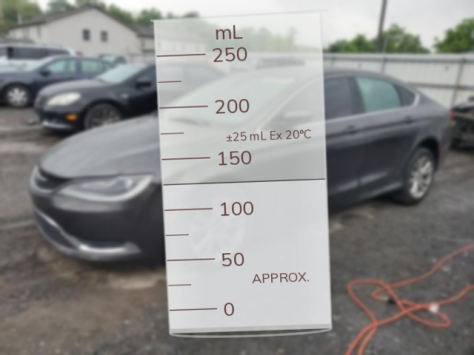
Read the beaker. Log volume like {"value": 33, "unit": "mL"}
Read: {"value": 125, "unit": "mL"}
